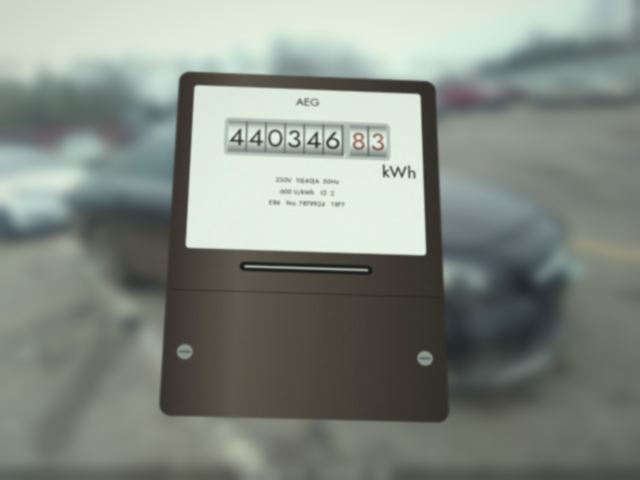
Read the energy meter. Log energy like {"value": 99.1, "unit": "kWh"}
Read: {"value": 440346.83, "unit": "kWh"}
